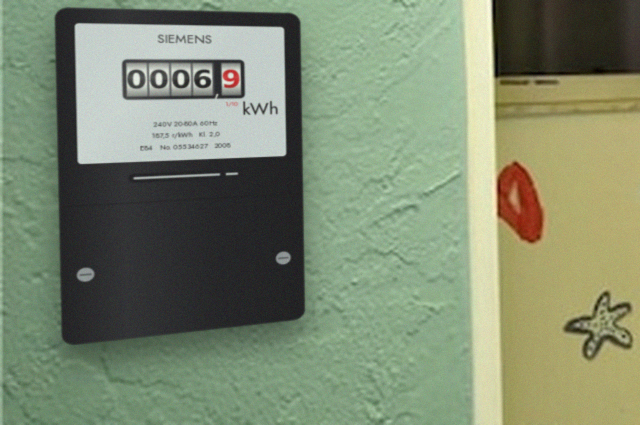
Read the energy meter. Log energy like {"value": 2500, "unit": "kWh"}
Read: {"value": 6.9, "unit": "kWh"}
